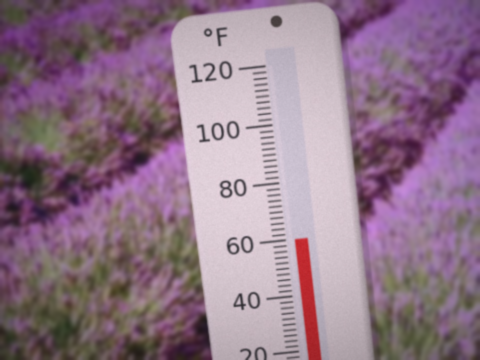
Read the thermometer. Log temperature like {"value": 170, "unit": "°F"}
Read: {"value": 60, "unit": "°F"}
